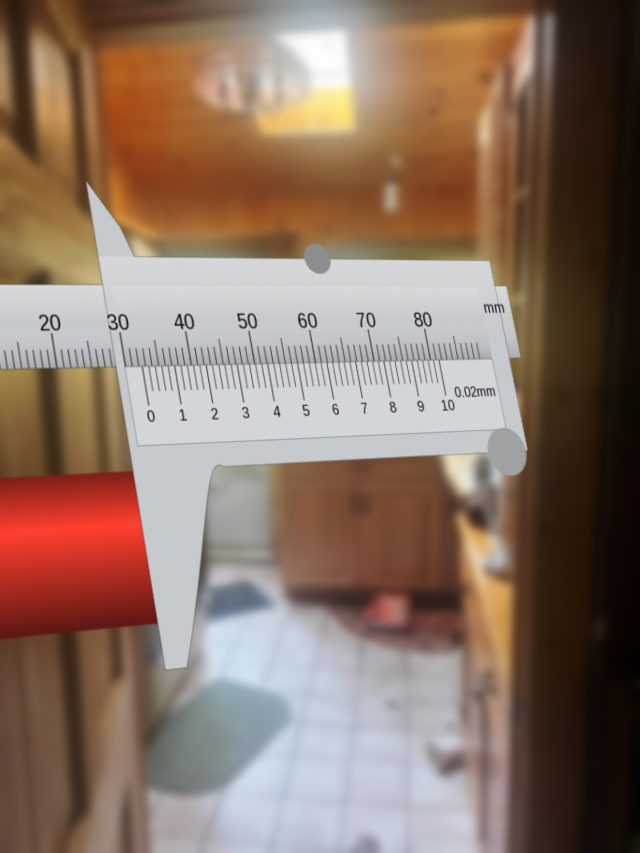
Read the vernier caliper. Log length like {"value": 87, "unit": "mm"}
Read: {"value": 32.5, "unit": "mm"}
